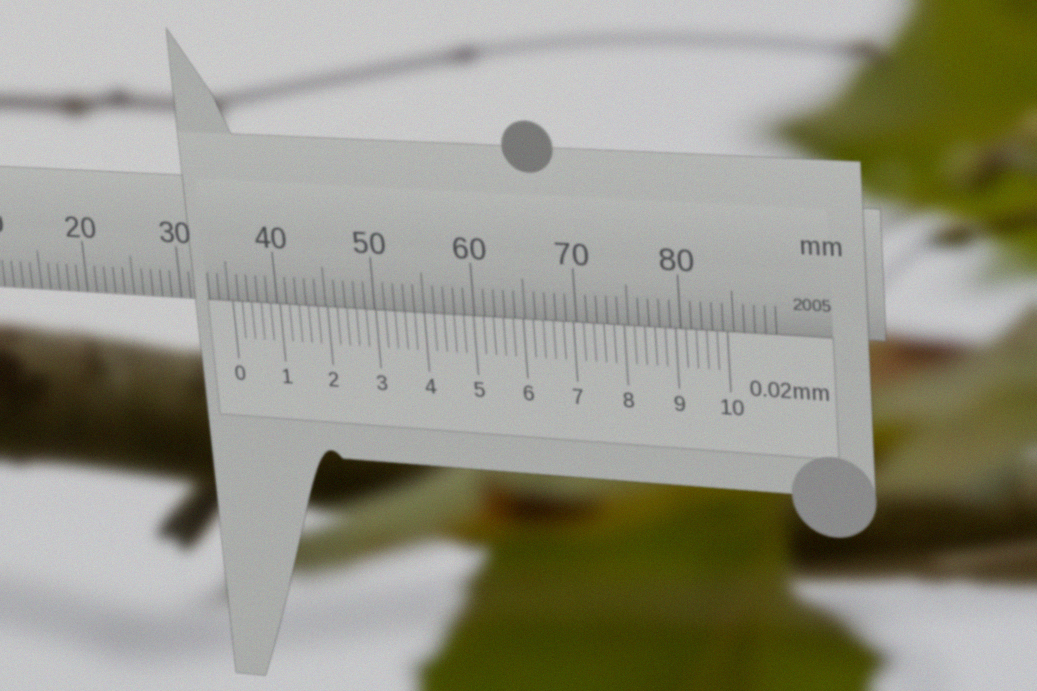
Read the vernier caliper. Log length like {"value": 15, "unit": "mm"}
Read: {"value": 35.4, "unit": "mm"}
